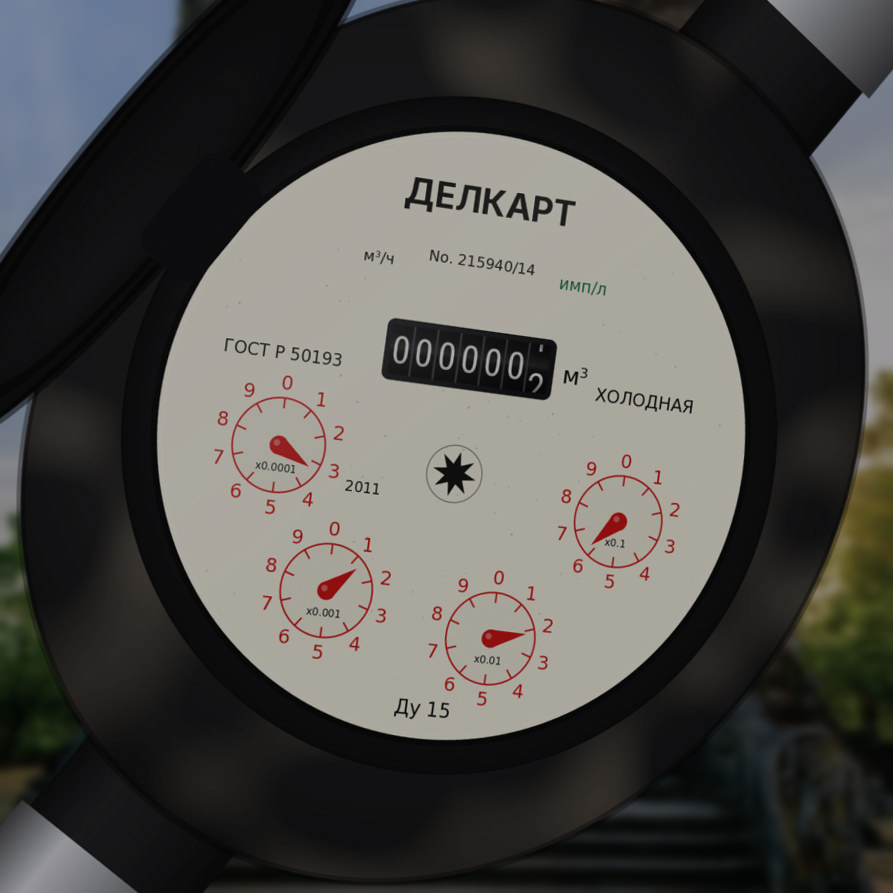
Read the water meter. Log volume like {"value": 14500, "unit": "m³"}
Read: {"value": 1.6213, "unit": "m³"}
